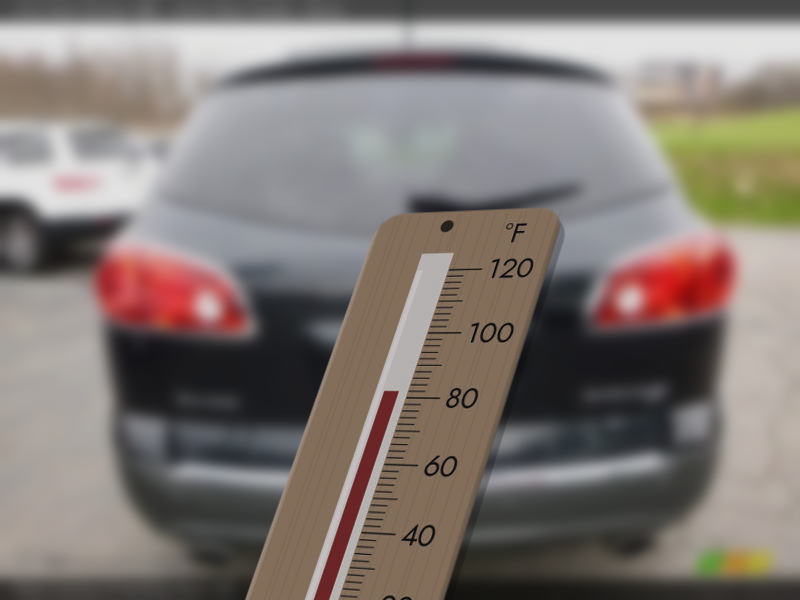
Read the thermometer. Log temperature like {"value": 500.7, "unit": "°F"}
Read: {"value": 82, "unit": "°F"}
